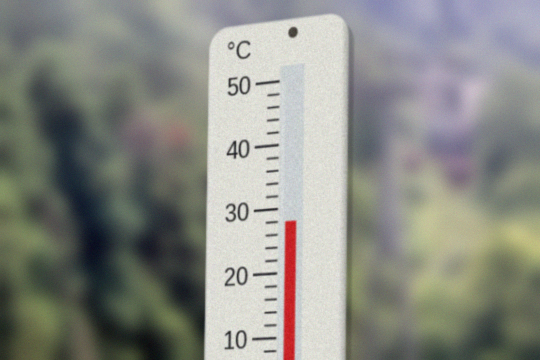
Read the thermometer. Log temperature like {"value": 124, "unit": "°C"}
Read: {"value": 28, "unit": "°C"}
